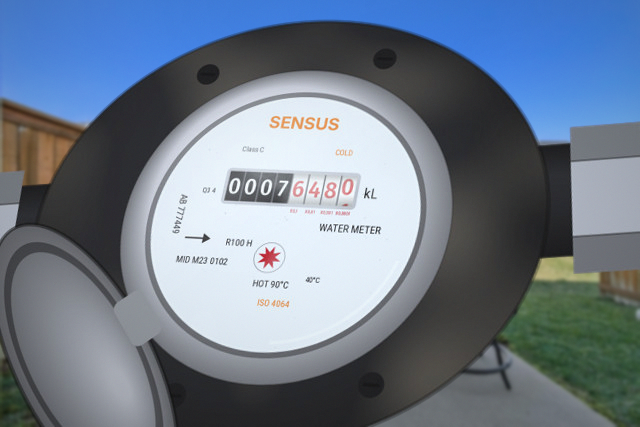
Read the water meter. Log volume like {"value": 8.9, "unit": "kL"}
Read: {"value": 7.6480, "unit": "kL"}
